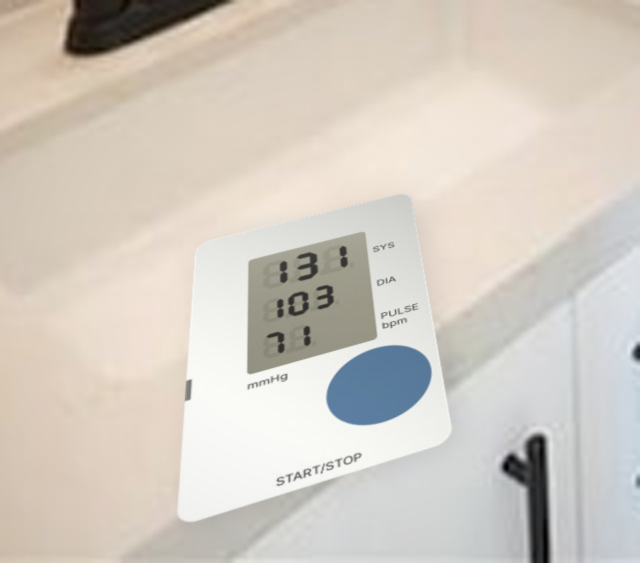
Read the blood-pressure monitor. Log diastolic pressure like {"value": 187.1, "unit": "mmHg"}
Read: {"value": 103, "unit": "mmHg"}
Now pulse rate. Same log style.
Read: {"value": 71, "unit": "bpm"}
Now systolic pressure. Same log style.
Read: {"value": 131, "unit": "mmHg"}
